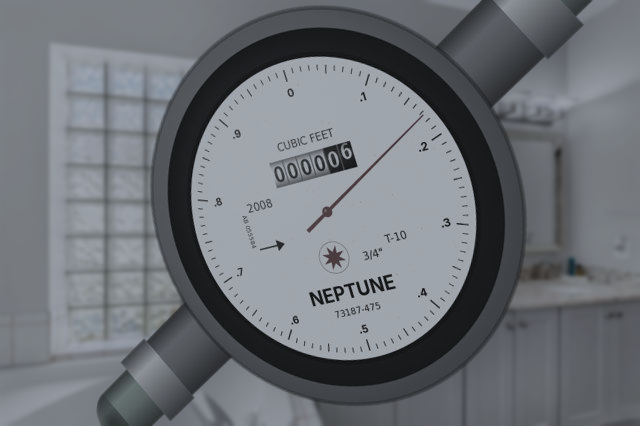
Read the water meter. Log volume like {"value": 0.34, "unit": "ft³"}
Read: {"value": 6.17, "unit": "ft³"}
